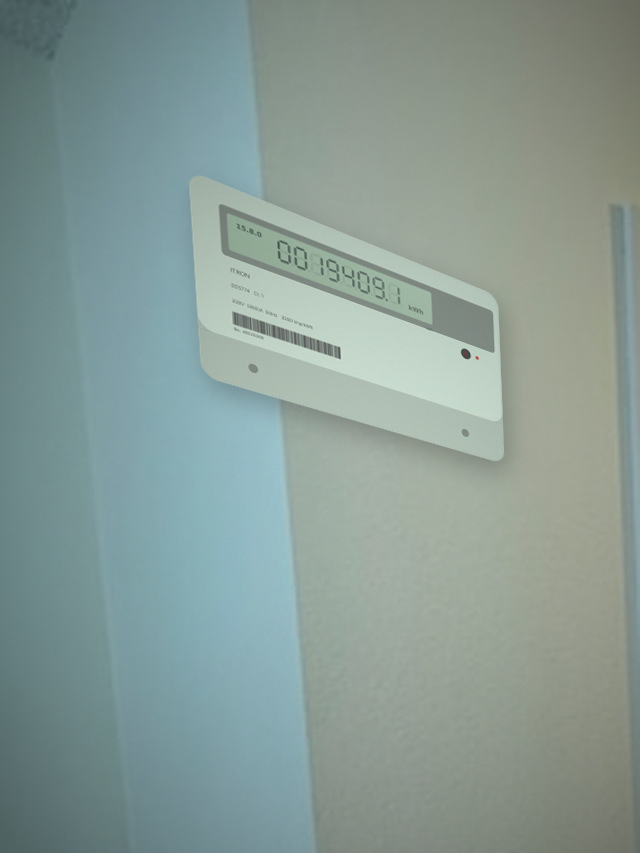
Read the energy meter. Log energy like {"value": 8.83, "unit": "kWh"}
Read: {"value": 19409.1, "unit": "kWh"}
